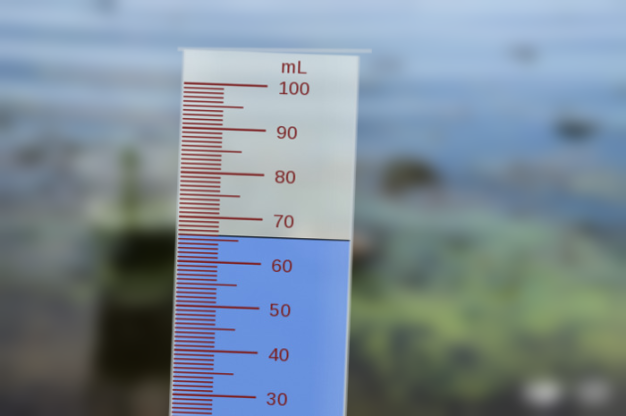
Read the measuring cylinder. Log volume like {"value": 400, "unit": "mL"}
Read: {"value": 66, "unit": "mL"}
